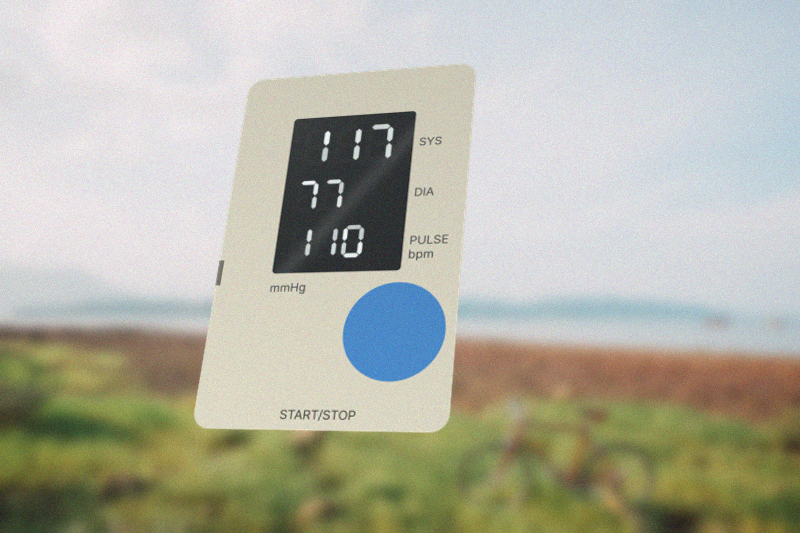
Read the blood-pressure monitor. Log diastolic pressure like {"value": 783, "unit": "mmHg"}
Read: {"value": 77, "unit": "mmHg"}
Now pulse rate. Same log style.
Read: {"value": 110, "unit": "bpm"}
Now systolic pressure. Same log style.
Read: {"value": 117, "unit": "mmHg"}
